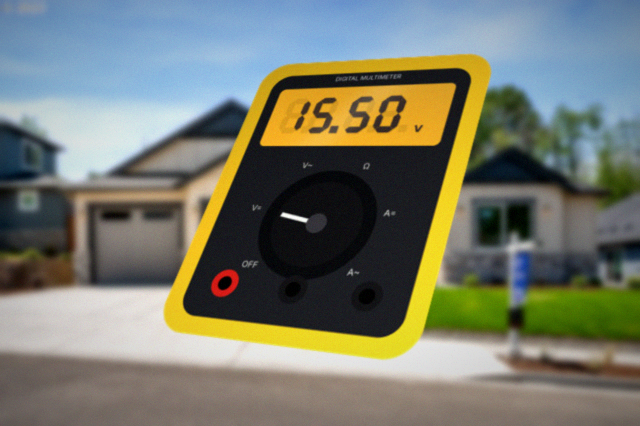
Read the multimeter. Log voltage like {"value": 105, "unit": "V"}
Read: {"value": 15.50, "unit": "V"}
